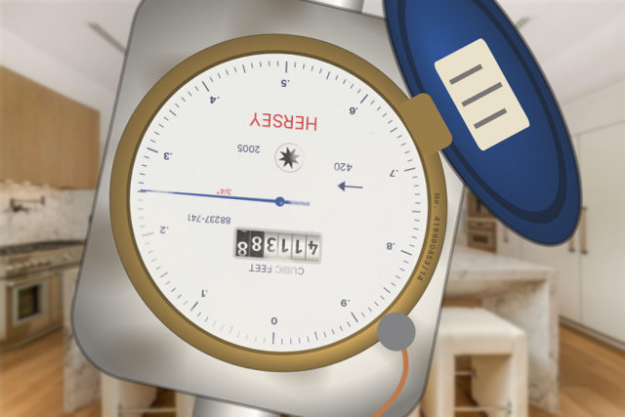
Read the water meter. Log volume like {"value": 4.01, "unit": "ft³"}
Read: {"value": 411388.25, "unit": "ft³"}
